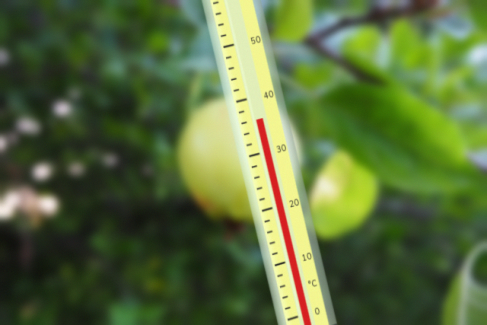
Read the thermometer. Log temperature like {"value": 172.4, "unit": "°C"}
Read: {"value": 36, "unit": "°C"}
